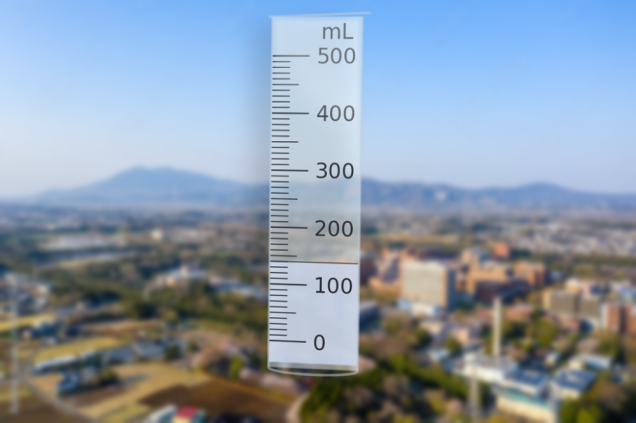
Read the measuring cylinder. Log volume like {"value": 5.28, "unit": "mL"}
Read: {"value": 140, "unit": "mL"}
